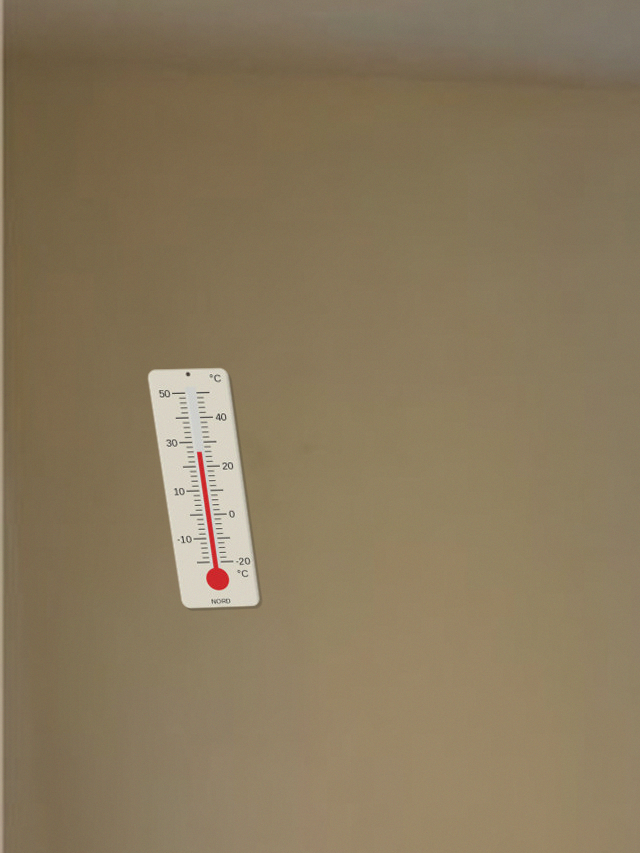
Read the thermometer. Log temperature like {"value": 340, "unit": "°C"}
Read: {"value": 26, "unit": "°C"}
